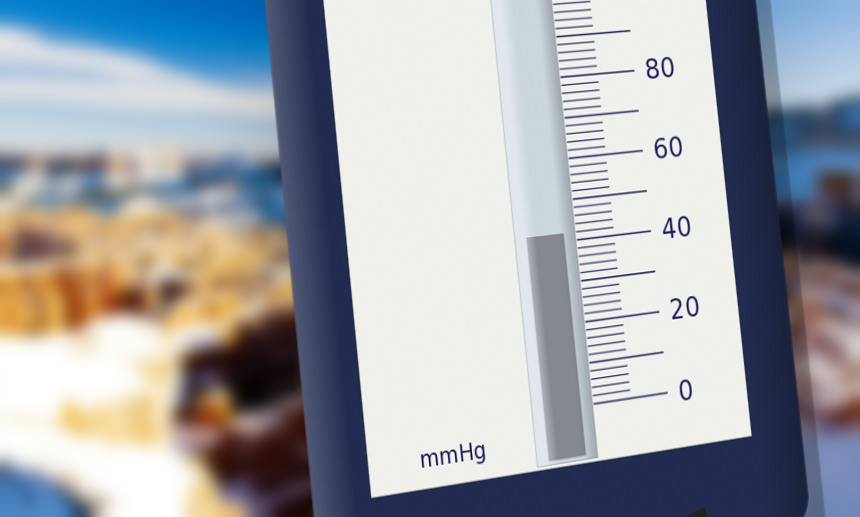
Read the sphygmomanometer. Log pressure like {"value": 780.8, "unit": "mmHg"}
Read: {"value": 42, "unit": "mmHg"}
